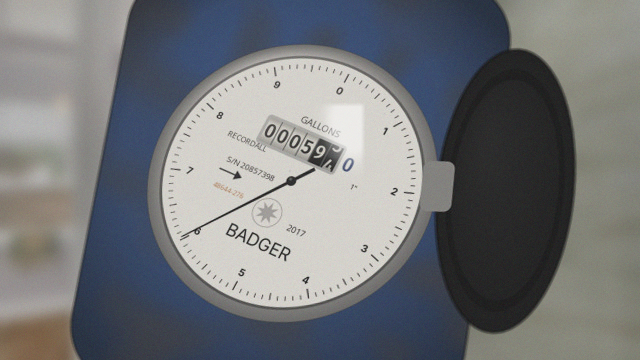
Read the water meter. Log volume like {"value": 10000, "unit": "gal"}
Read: {"value": 5936.0, "unit": "gal"}
